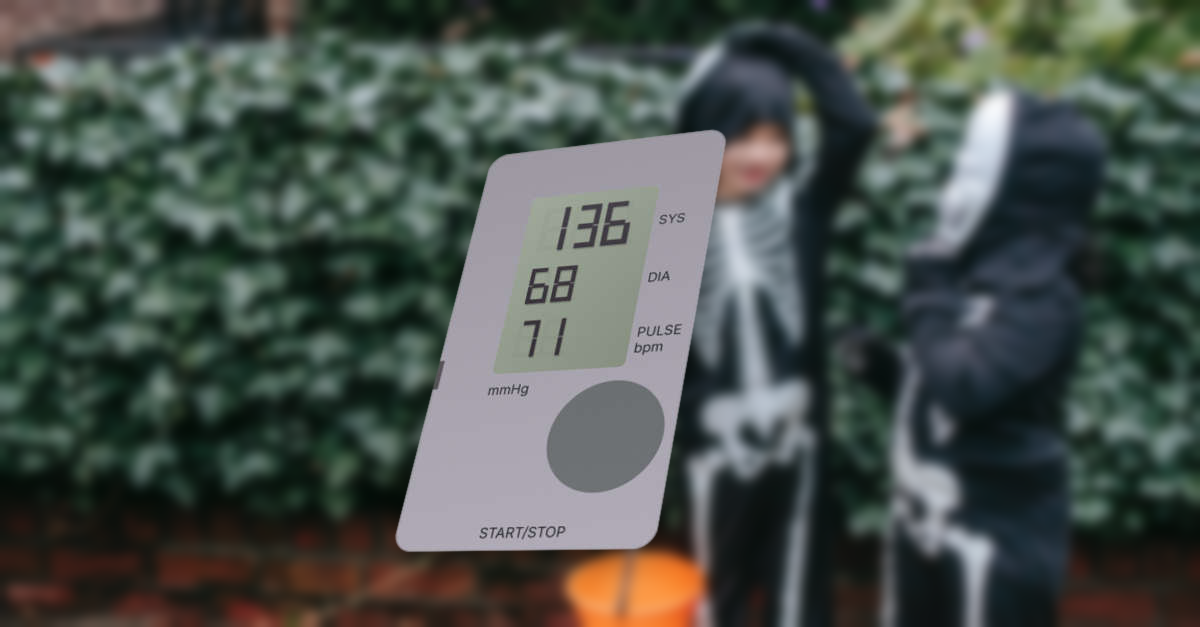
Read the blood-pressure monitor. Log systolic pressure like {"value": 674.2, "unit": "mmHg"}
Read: {"value": 136, "unit": "mmHg"}
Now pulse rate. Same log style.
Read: {"value": 71, "unit": "bpm"}
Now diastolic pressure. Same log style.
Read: {"value": 68, "unit": "mmHg"}
